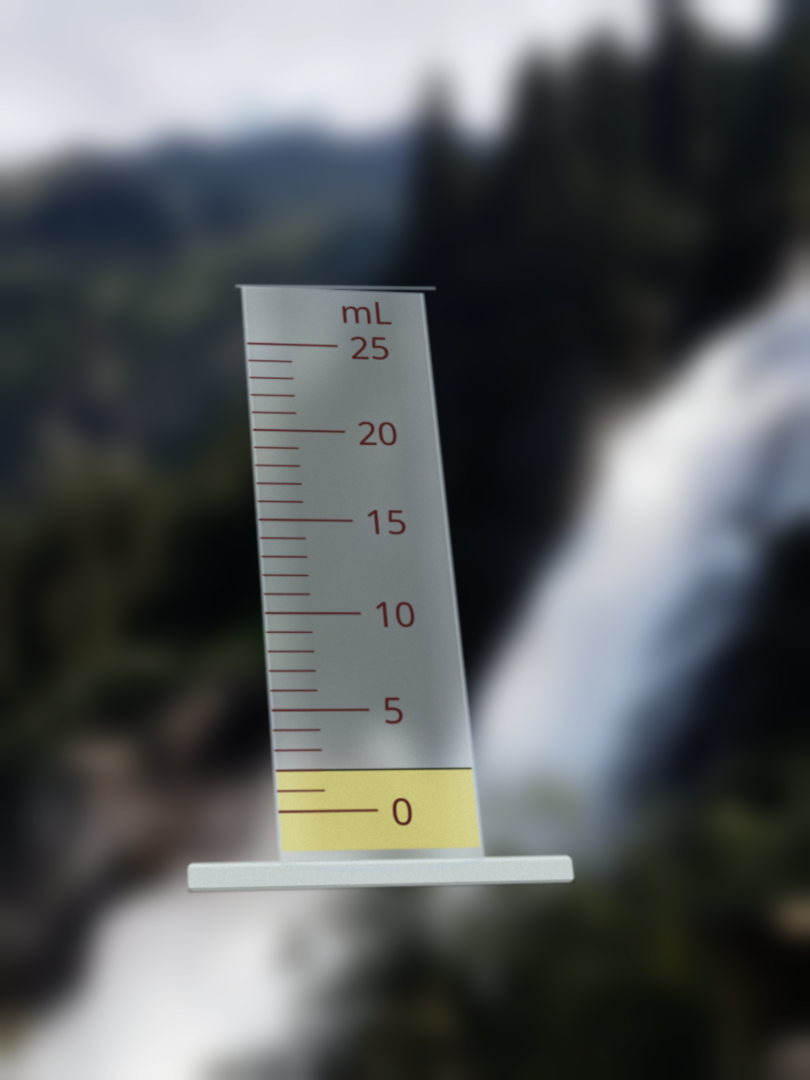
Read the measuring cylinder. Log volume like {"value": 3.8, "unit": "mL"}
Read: {"value": 2, "unit": "mL"}
